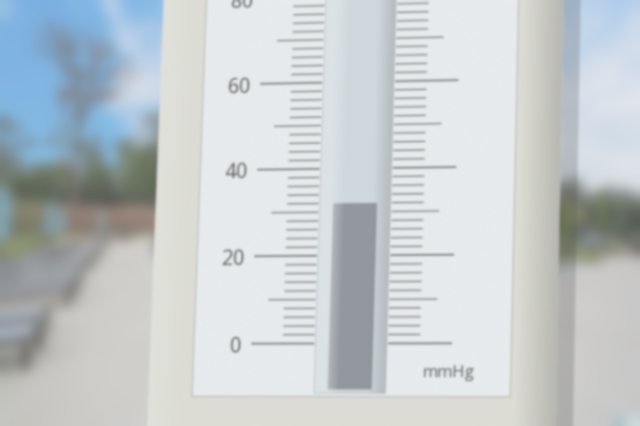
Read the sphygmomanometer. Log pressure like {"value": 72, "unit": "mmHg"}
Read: {"value": 32, "unit": "mmHg"}
